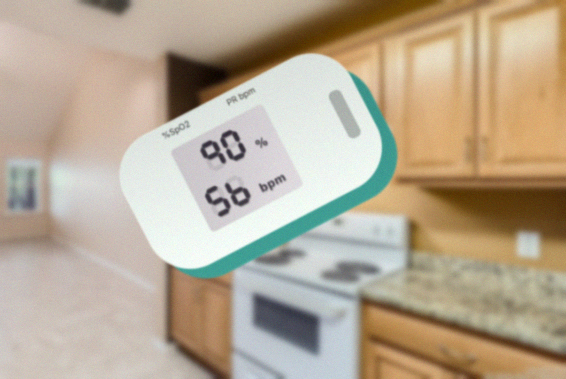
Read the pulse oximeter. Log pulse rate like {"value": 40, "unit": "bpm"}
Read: {"value": 56, "unit": "bpm"}
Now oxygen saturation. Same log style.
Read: {"value": 90, "unit": "%"}
